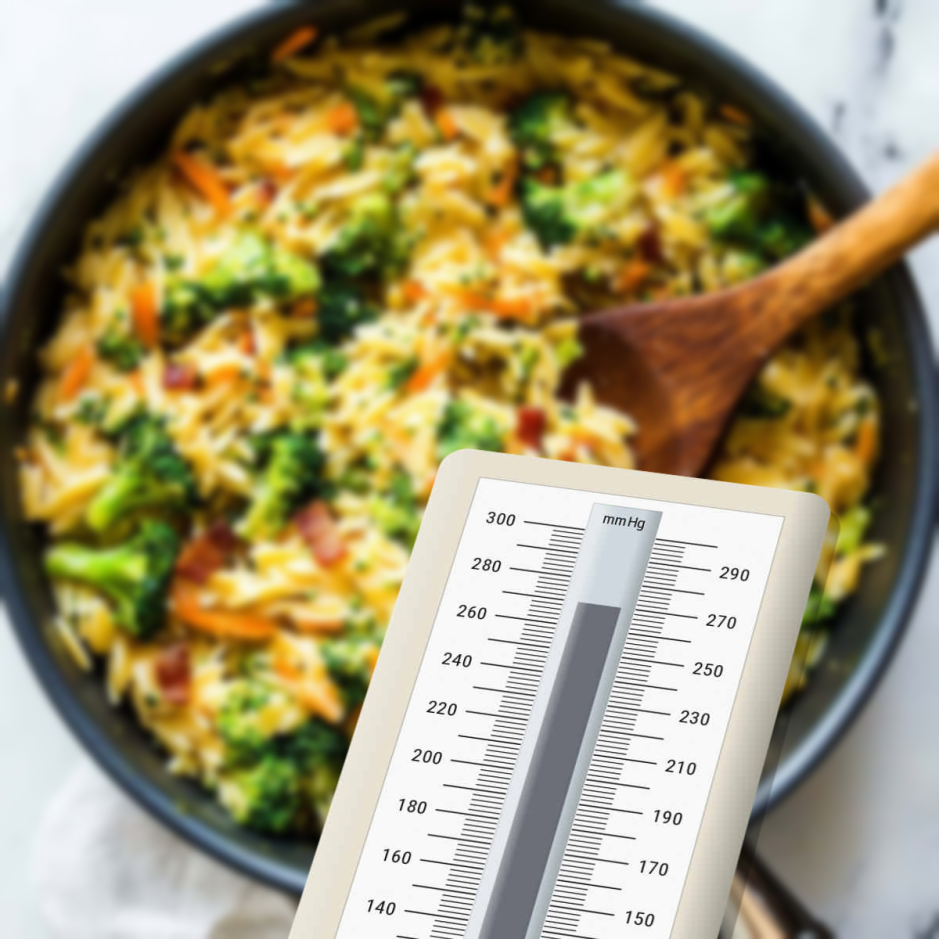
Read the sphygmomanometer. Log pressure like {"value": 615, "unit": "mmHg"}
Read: {"value": 270, "unit": "mmHg"}
